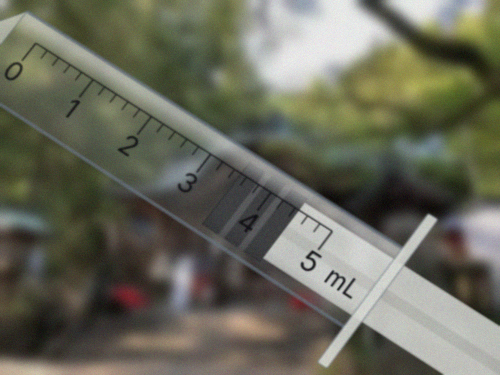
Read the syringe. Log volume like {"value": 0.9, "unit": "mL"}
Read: {"value": 3.5, "unit": "mL"}
